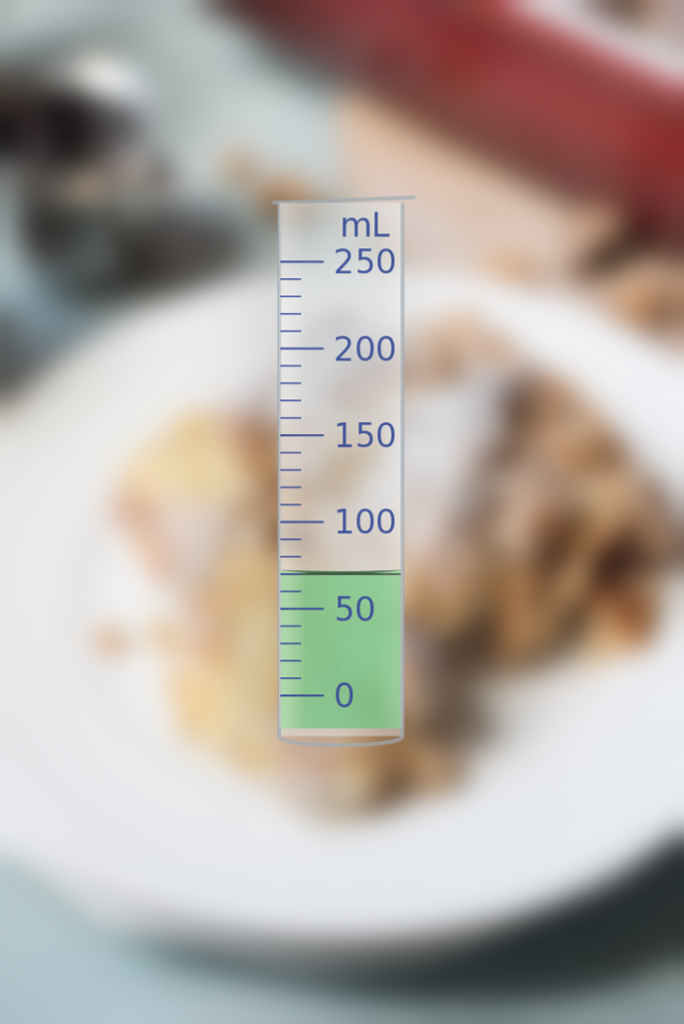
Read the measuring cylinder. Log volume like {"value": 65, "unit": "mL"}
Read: {"value": 70, "unit": "mL"}
